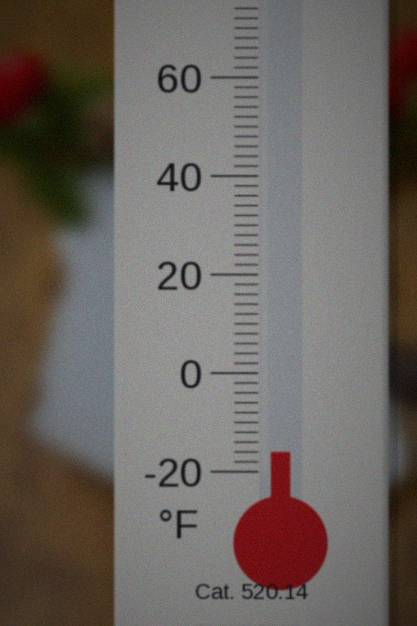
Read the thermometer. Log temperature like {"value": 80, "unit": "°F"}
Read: {"value": -16, "unit": "°F"}
